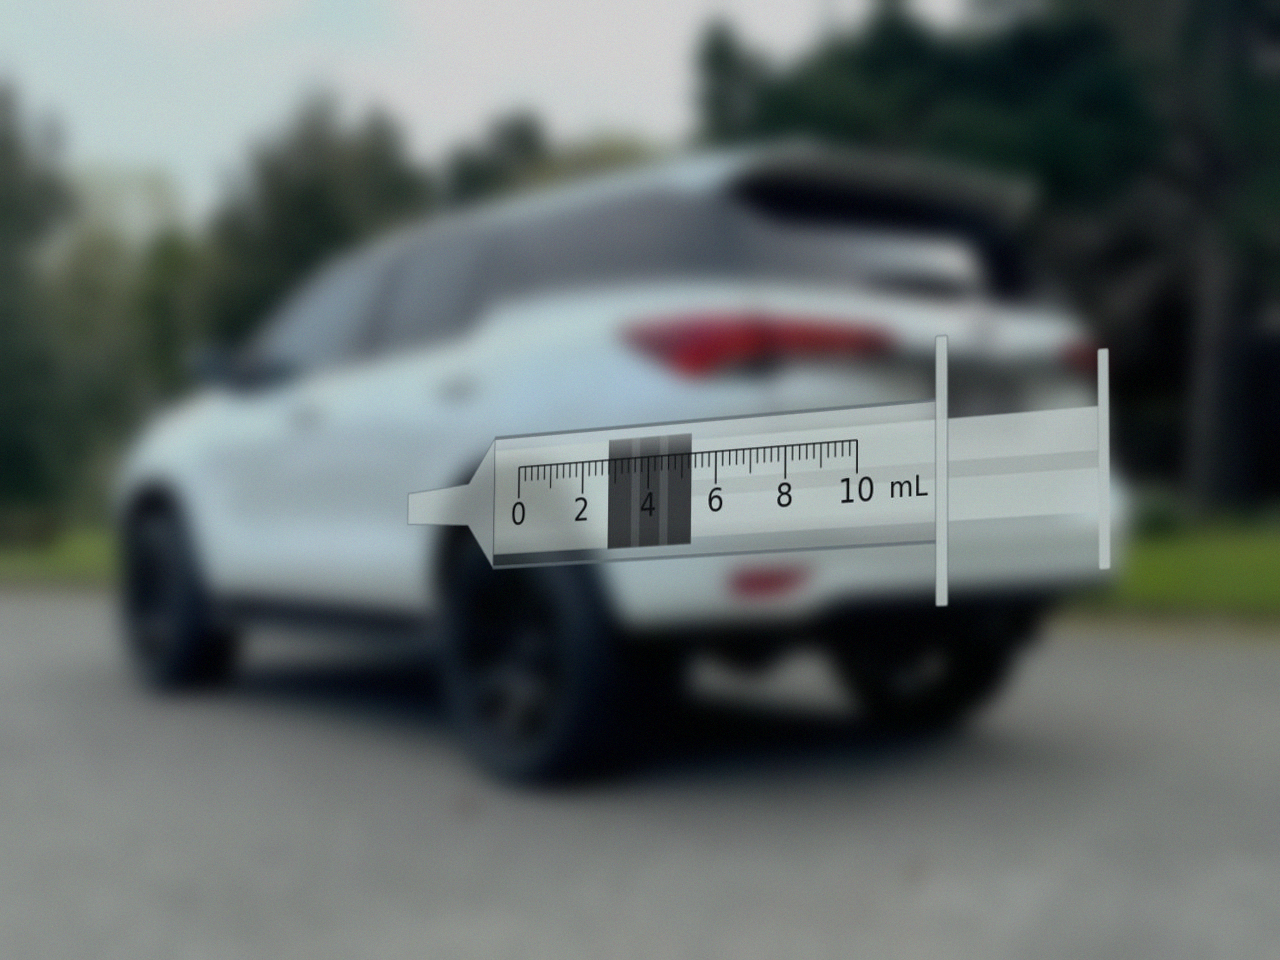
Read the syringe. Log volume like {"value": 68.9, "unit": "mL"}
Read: {"value": 2.8, "unit": "mL"}
